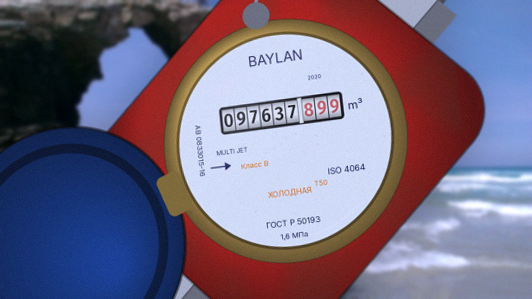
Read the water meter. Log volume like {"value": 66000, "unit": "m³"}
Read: {"value": 97637.899, "unit": "m³"}
